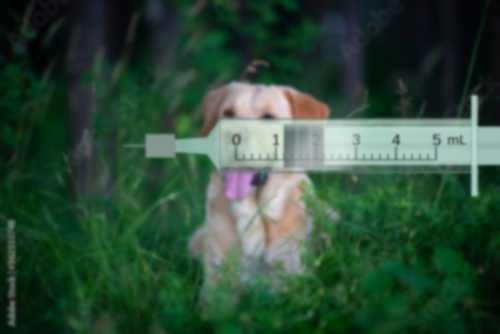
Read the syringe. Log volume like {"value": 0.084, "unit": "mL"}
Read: {"value": 1.2, "unit": "mL"}
